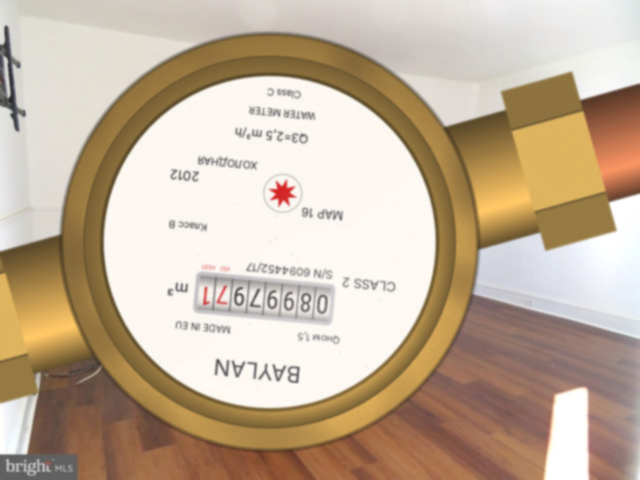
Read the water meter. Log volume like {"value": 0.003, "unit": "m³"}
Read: {"value": 89979.71, "unit": "m³"}
